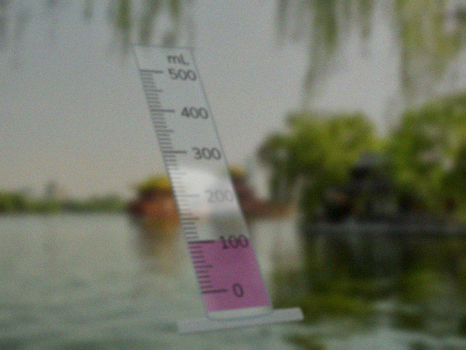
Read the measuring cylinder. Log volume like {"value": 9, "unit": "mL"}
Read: {"value": 100, "unit": "mL"}
